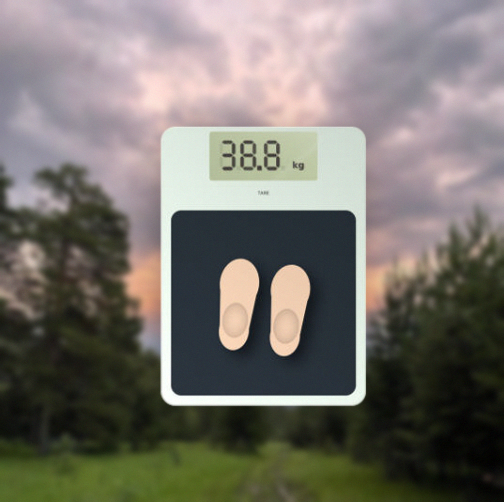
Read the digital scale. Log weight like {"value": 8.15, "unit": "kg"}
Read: {"value": 38.8, "unit": "kg"}
